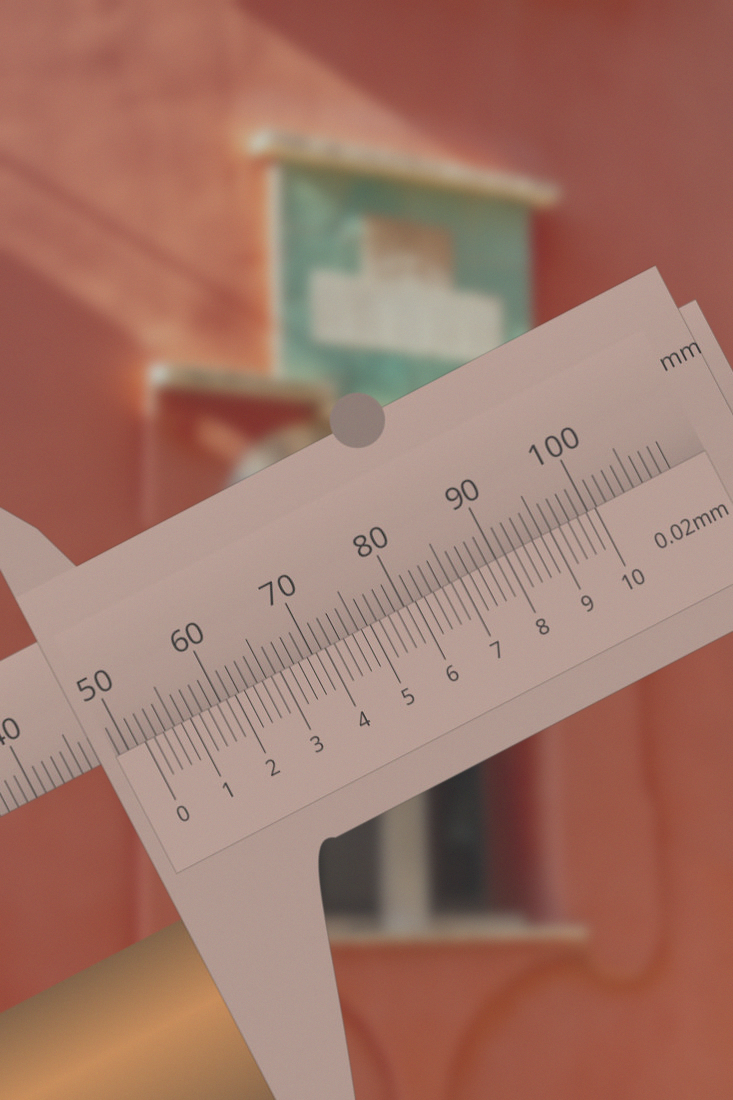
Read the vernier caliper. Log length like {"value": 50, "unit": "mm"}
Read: {"value": 51.8, "unit": "mm"}
